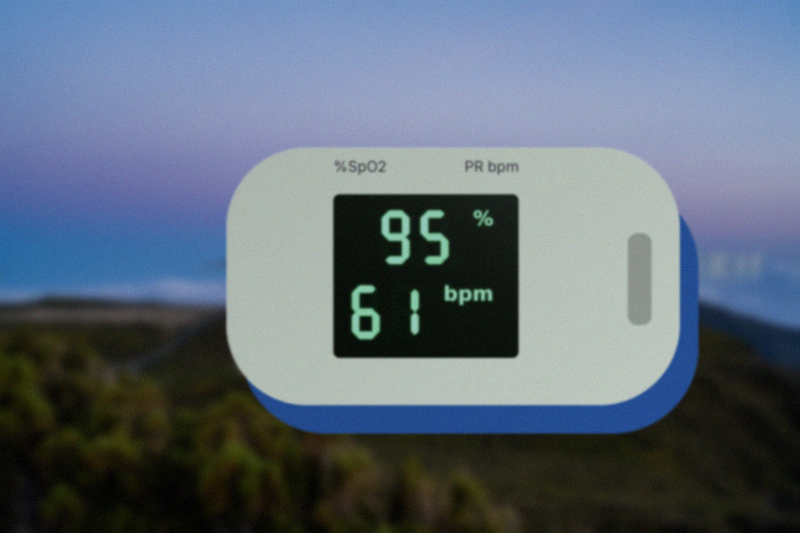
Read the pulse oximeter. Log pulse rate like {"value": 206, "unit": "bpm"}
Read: {"value": 61, "unit": "bpm"}
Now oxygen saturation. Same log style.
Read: {"value": 95, "unit": "%"}
